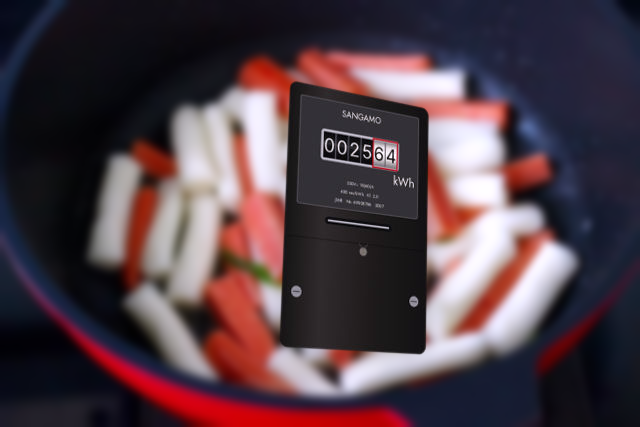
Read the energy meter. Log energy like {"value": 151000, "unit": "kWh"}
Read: {"value": 25.64, "unit": "kWh"}
